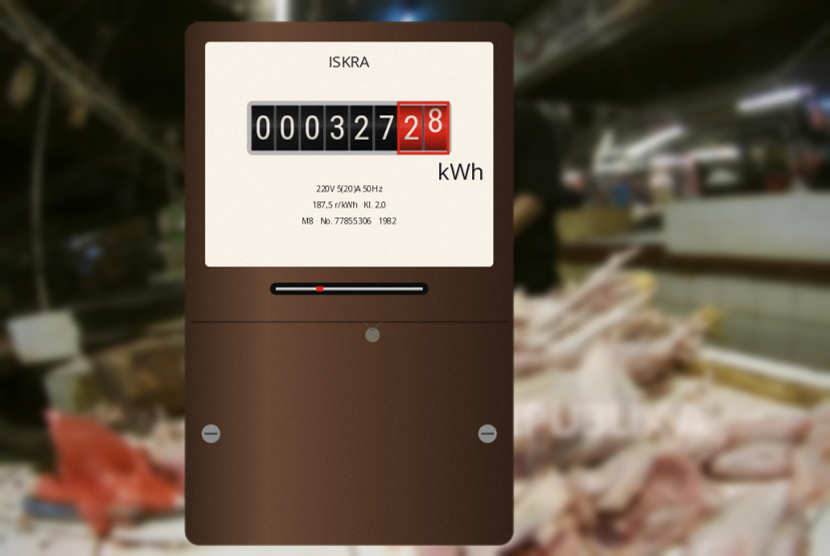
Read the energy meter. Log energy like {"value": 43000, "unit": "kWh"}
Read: {"value": 327.28, "unit": "kWh"}
